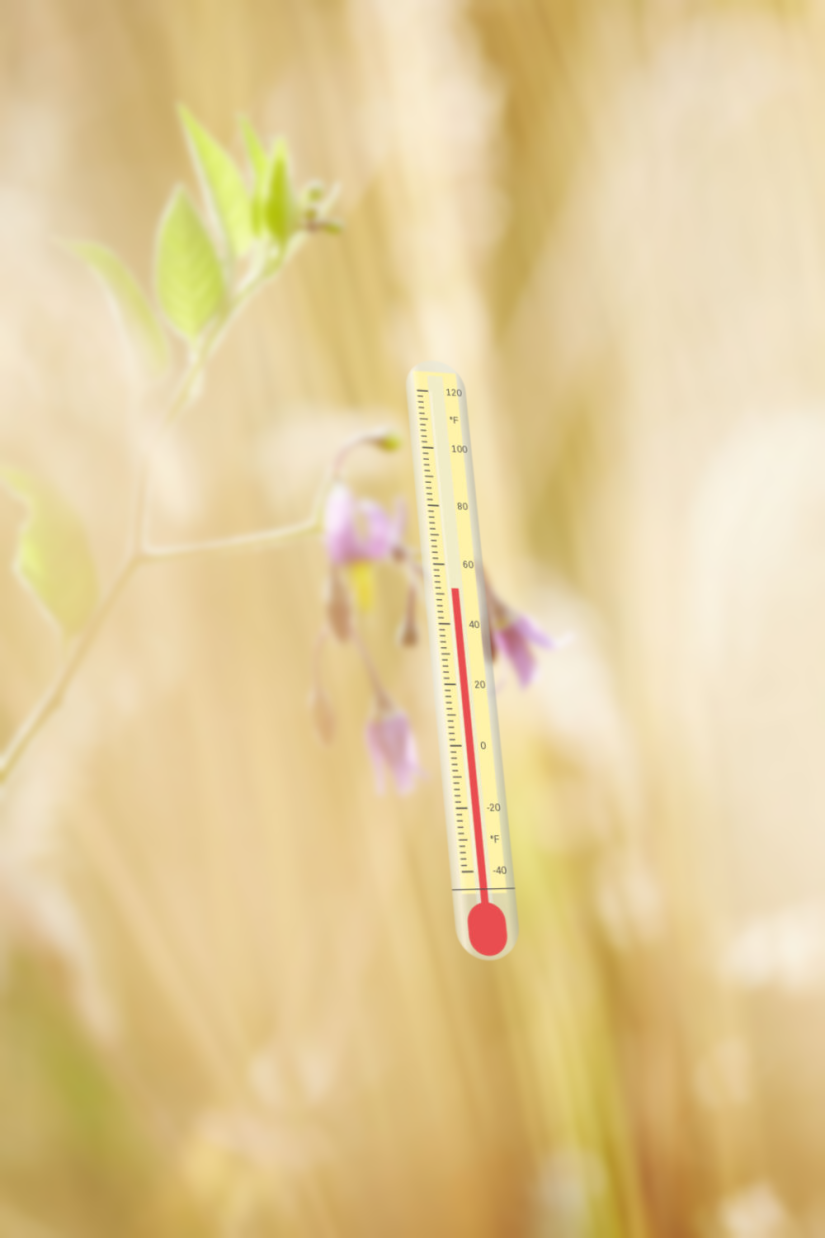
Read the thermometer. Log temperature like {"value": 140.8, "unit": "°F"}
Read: {"value": 52, "unit": "°F"}
